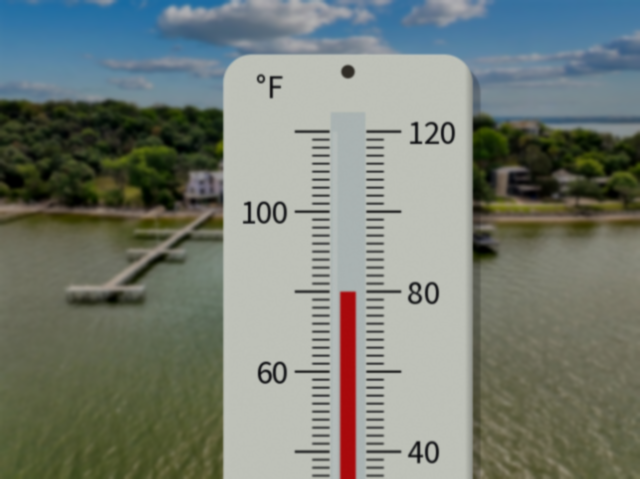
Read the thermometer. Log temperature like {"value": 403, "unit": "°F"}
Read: {"value": 80, "unit": "°F"}
